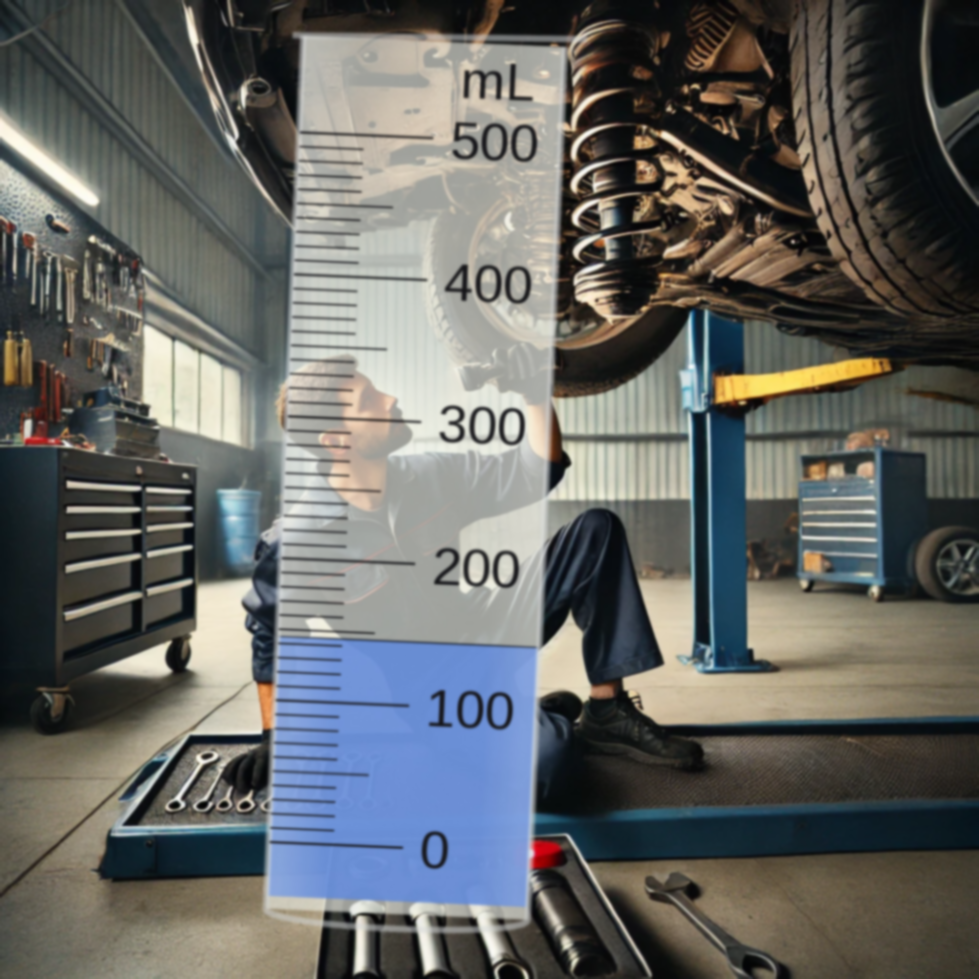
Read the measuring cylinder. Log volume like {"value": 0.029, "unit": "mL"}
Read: {"value": 145, "unit": "mL"}
